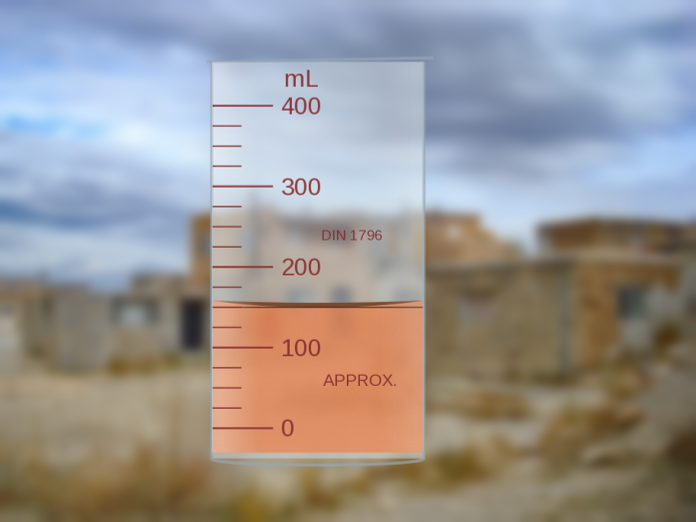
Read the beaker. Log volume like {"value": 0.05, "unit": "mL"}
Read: {"value": 150, "unit": "mL"}
